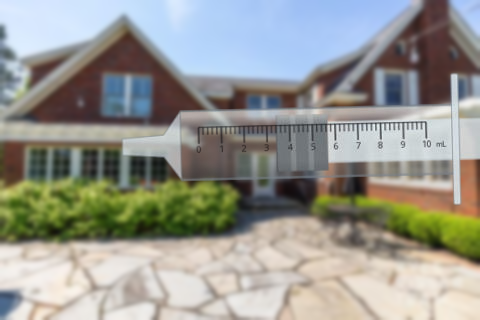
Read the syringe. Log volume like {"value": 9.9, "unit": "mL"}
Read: {"value": 3.4, "unit": "mL"}
